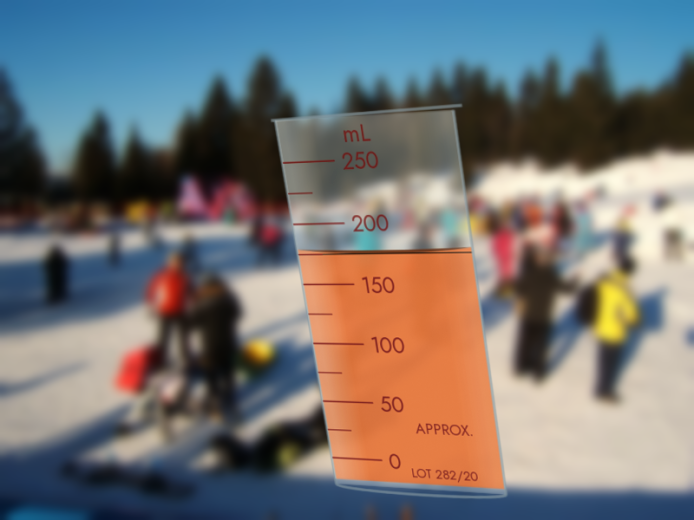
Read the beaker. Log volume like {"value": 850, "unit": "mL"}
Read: {"value": 175, "unit": "mL"}
